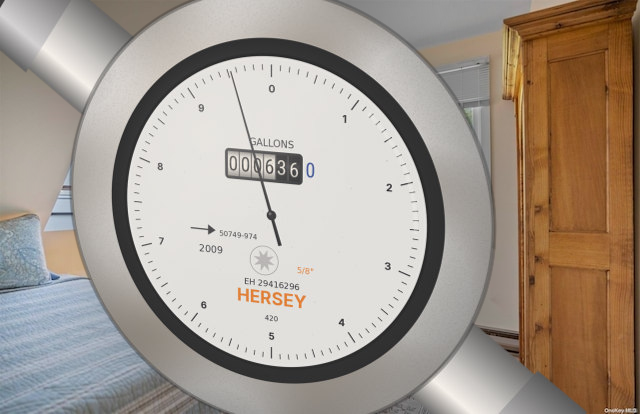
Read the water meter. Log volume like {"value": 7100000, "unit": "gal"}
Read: {"value": 6359.5, "unit": "gal"}
